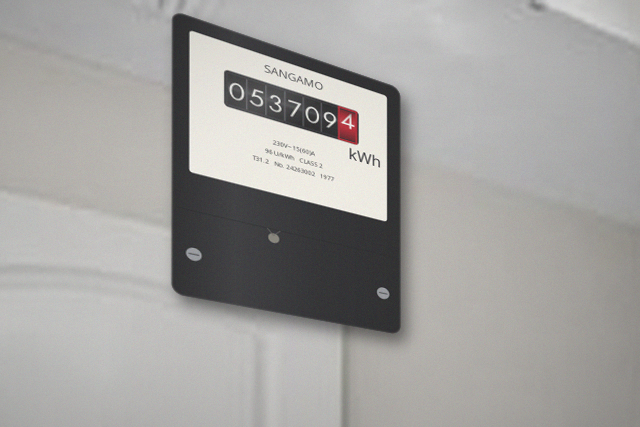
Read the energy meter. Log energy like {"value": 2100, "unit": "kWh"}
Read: {"value": 53709.4, "unit": "kWh"}
